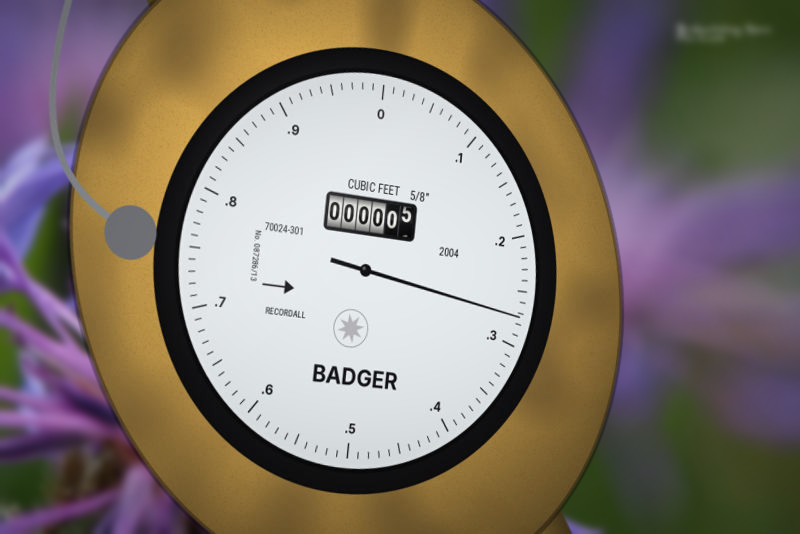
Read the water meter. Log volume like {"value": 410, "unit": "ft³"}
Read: {"value": 5.27, "unit": "ft³"}
